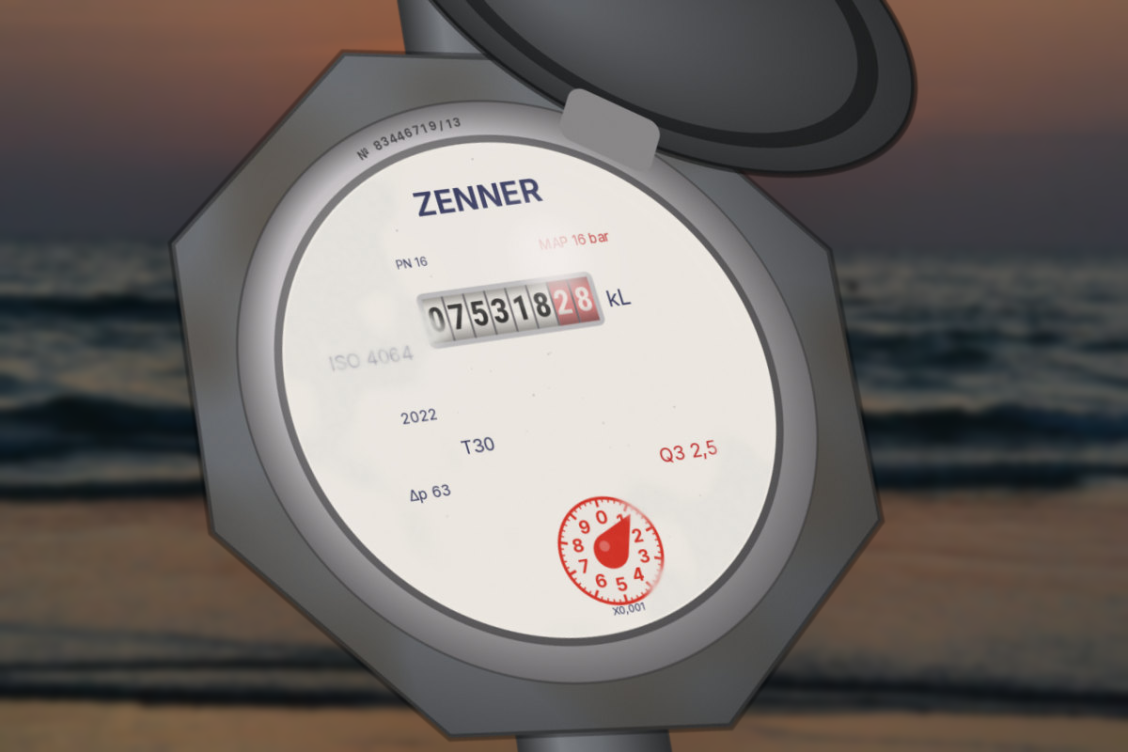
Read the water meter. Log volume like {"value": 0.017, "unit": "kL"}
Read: {"value": 75318.281, "unit": "kL"}
